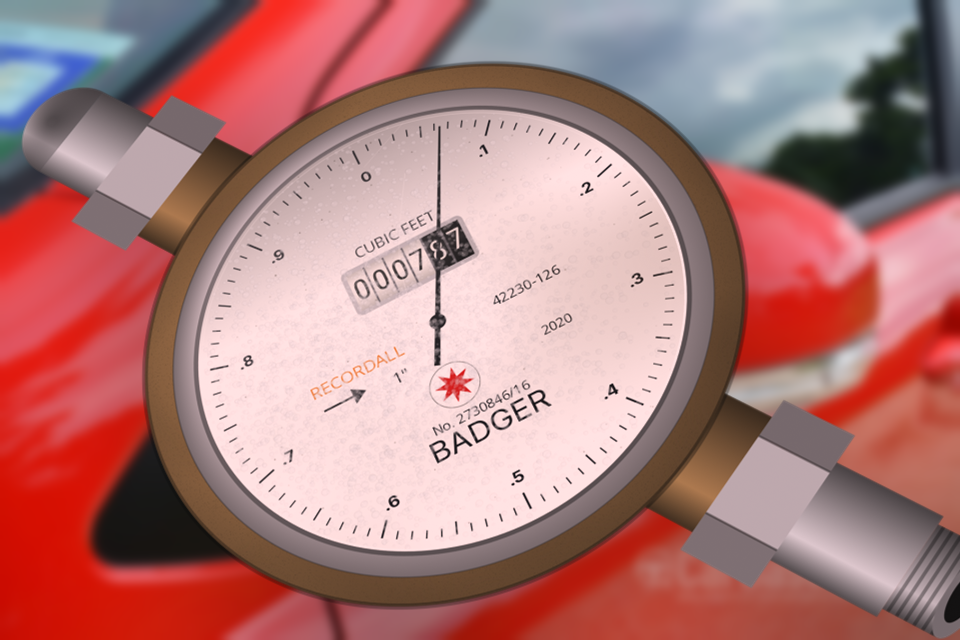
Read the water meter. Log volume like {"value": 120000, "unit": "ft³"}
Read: {"value": 787.06, "unit": "ft³"}
